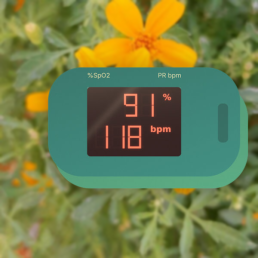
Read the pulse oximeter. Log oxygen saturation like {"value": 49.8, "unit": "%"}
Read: {"value": 91, "unit": "%"}
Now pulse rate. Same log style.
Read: {"value": 118, "unit": "bpm"}
